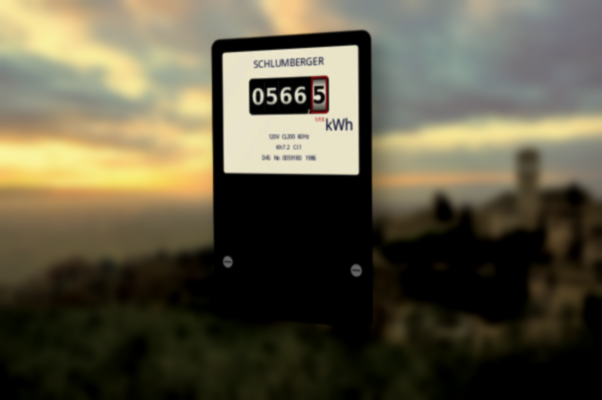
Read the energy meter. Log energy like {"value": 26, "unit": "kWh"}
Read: {"value": 566.5, "unit": "kWh"}
